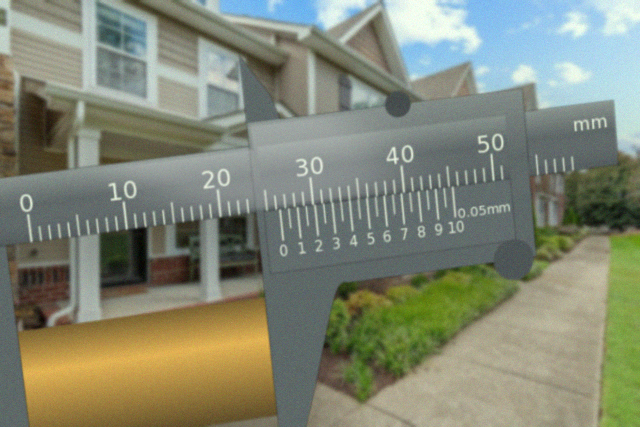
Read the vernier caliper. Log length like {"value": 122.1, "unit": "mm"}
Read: {"value": 26.4, "unit": "mm"}
